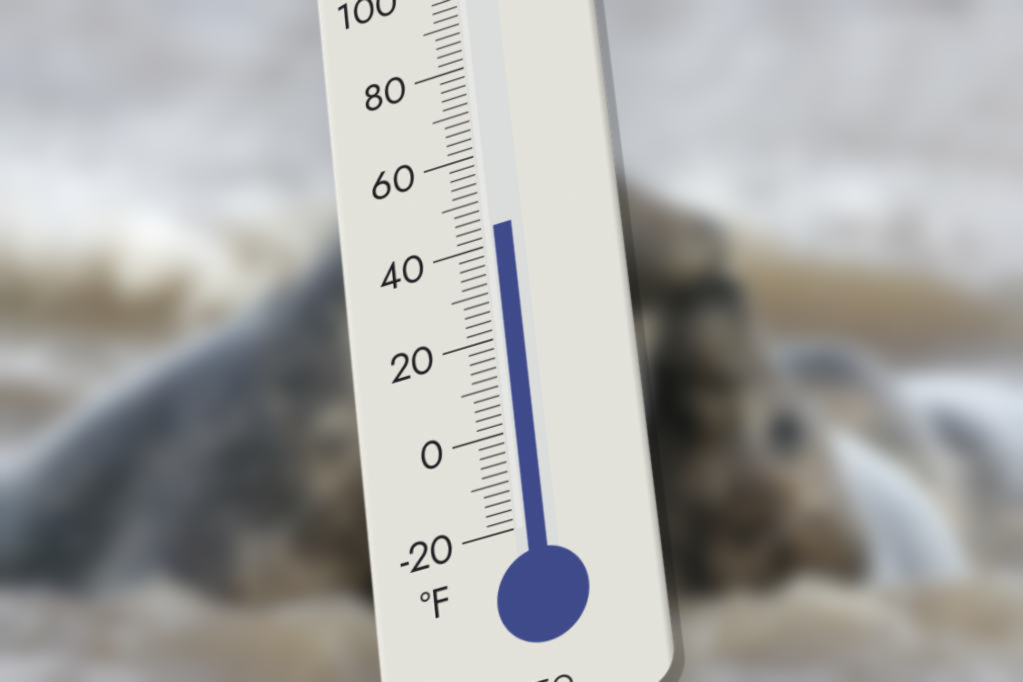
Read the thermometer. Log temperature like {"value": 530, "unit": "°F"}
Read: {"value": 44, "unit": "°F"}
